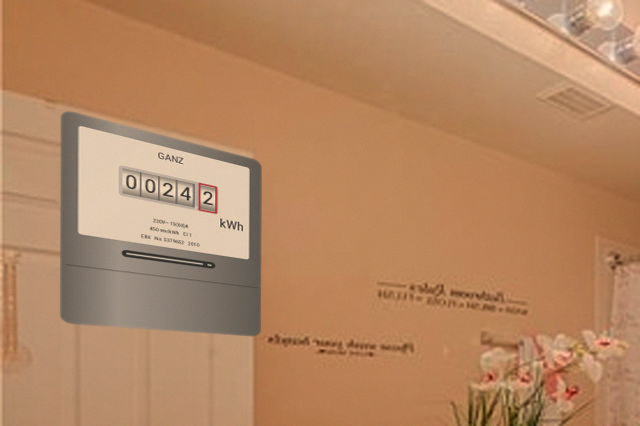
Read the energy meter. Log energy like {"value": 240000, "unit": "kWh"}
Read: {"value": 24.2, "unit": "kWh"}
